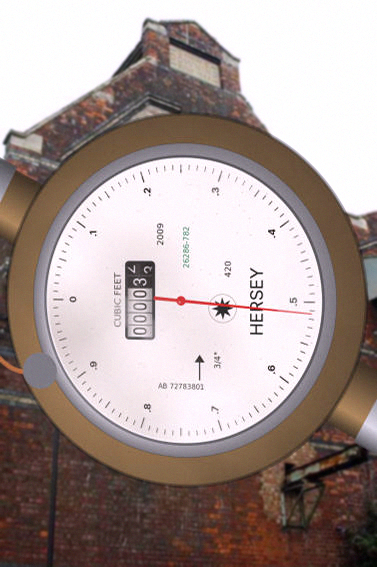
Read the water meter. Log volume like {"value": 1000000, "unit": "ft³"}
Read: {"value": 32.51, "unit": "ft³"}
